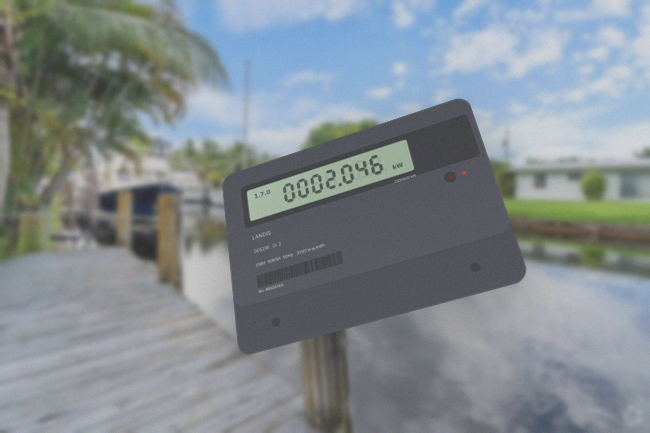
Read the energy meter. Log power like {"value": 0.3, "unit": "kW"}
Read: {"value": 2.046, "unit": "kW"}
